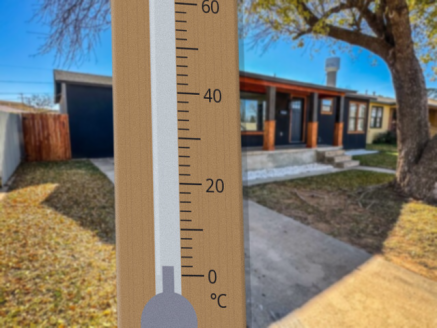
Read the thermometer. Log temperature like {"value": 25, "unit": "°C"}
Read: {"value": 2, "unit": "°C"}
